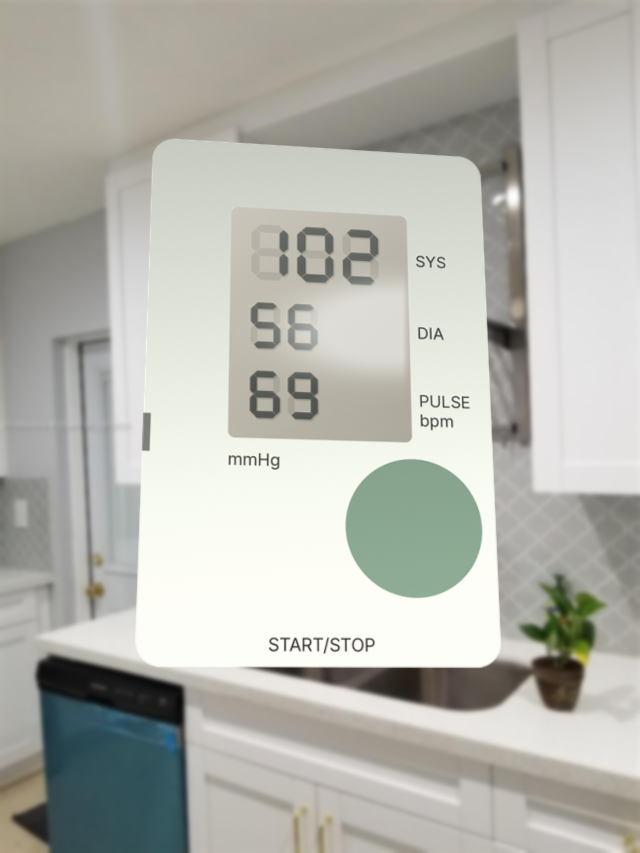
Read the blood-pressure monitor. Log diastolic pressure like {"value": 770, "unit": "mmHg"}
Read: {"value": 56, "unit": "mmHg"}
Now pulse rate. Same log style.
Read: {"value": 69, "unit": "bpm"}
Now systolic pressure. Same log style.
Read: {"value": 102, "unit": "mmHg"}
